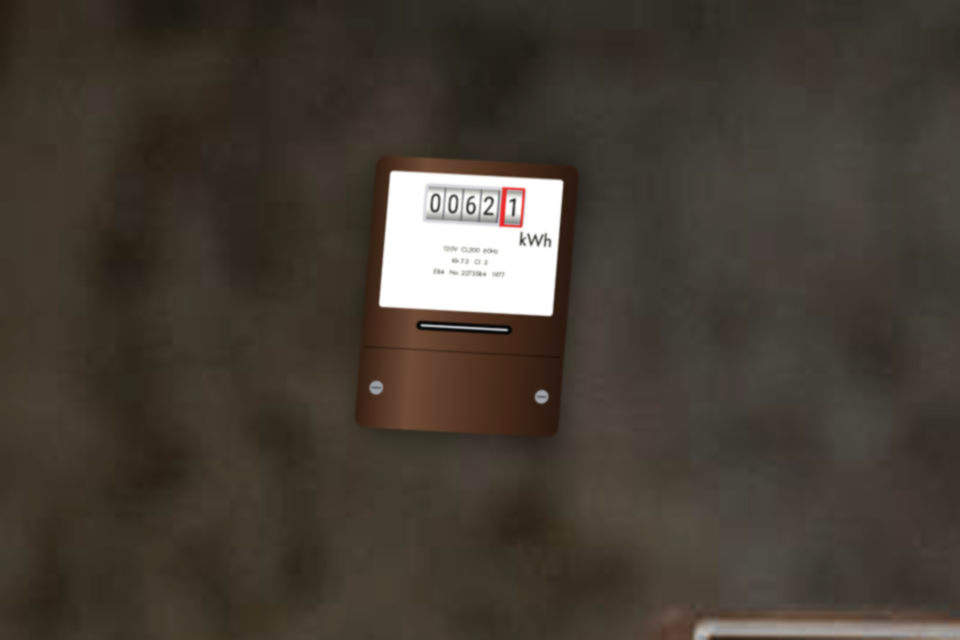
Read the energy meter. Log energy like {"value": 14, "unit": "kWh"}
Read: {"value": 62.1, "unit": "kWh"}
